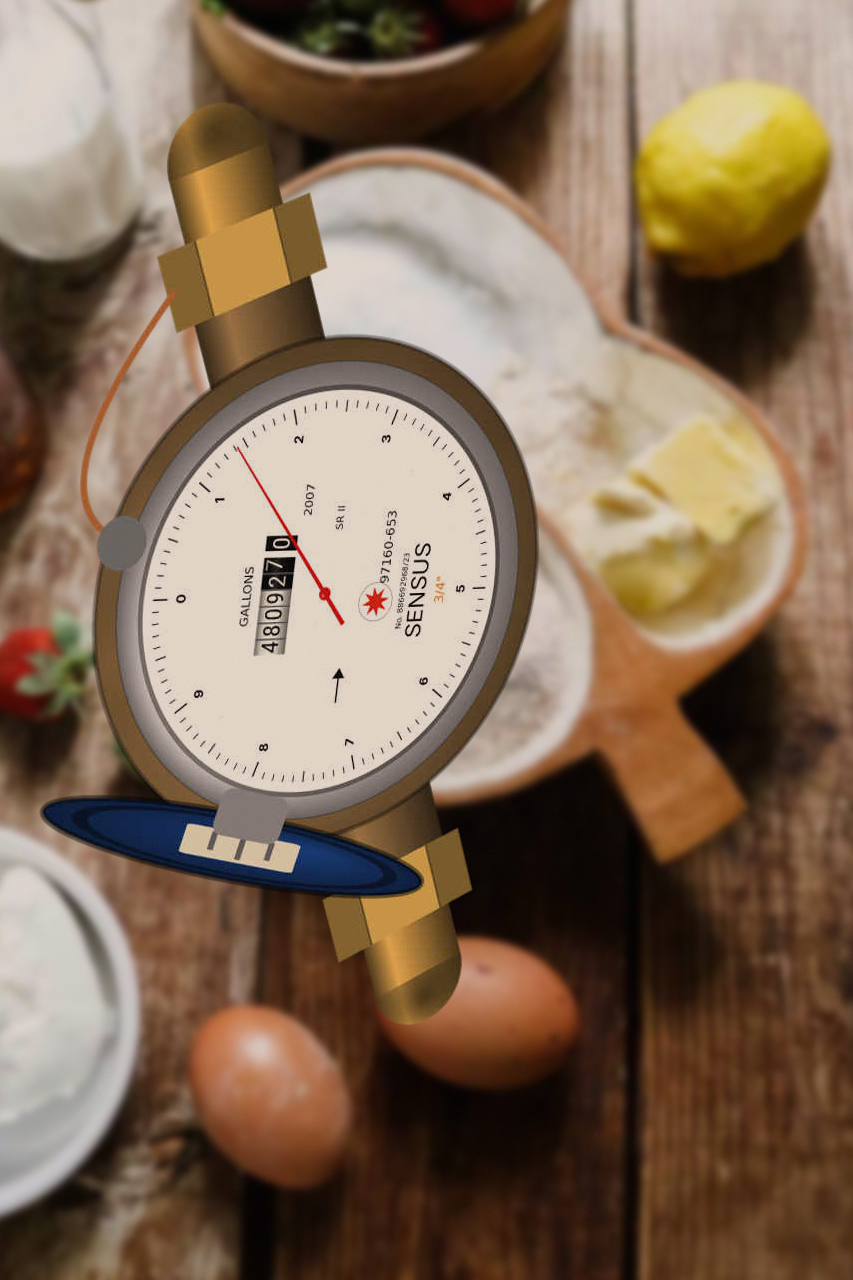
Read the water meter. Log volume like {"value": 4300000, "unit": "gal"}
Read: {"value": 4809271.4, "unit": "gal"}
